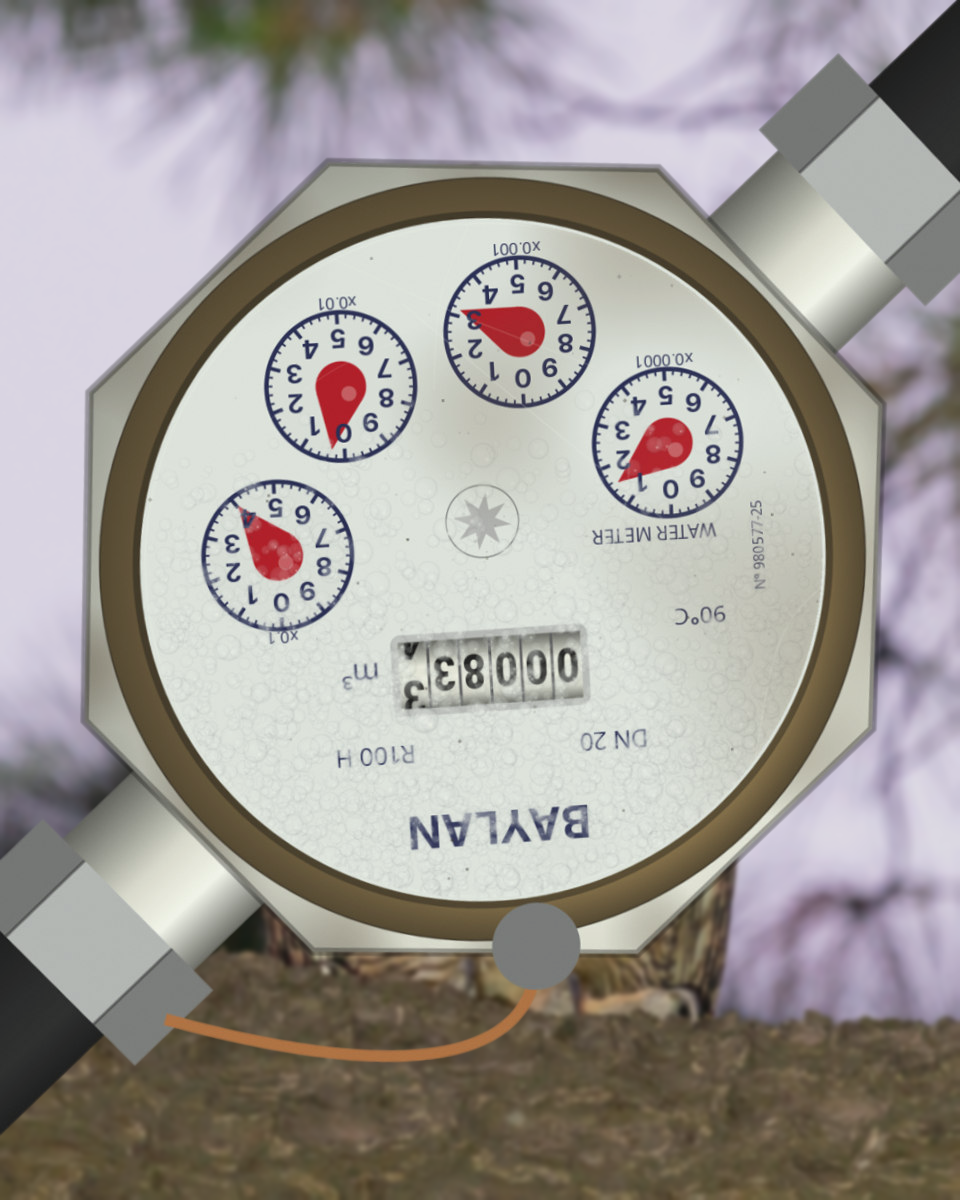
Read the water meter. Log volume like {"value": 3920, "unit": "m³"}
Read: {"value": 833.4031, "unit": "m³"}
